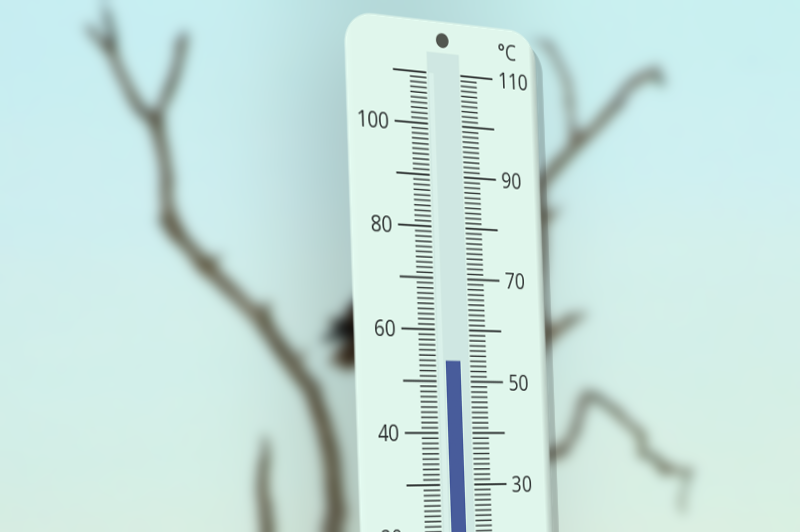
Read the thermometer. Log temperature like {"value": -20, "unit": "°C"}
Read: {"value": 54, "unit": "°C"}
